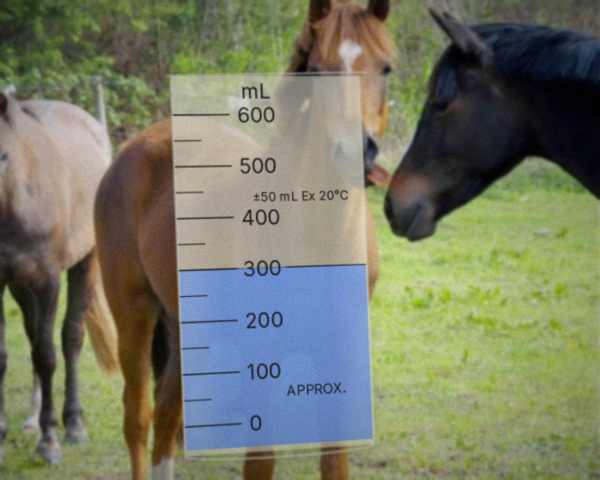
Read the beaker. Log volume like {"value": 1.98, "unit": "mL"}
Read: {"value": 300, "unit": "mL"}
